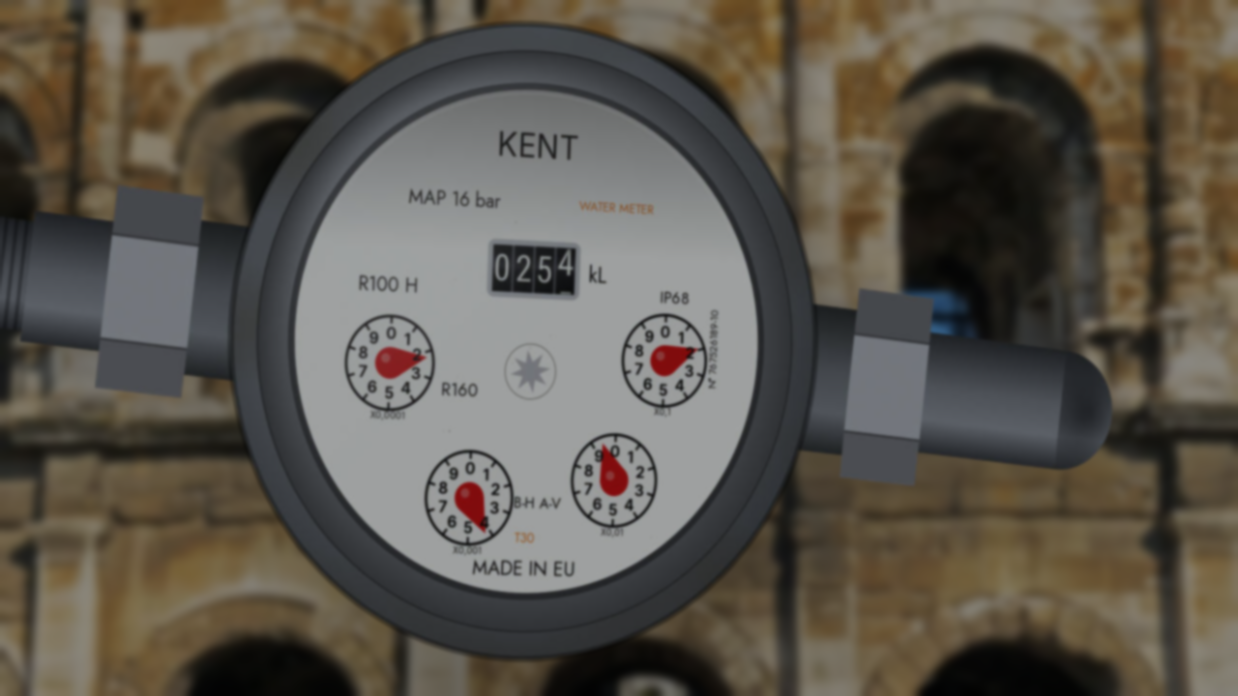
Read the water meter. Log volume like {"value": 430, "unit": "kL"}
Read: {"value": 254.1942, "unit": "kL"}
